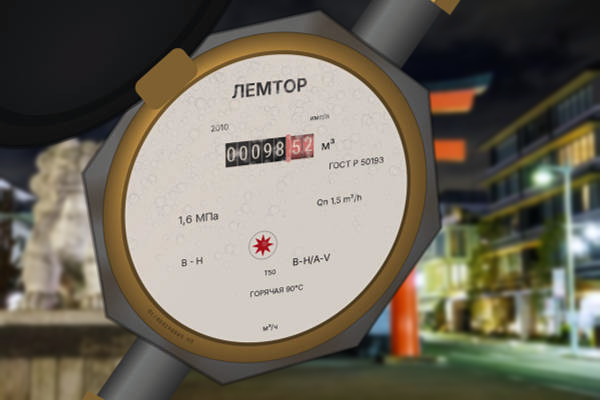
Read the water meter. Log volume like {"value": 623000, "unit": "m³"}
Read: {"value": 98.52, "unit": "m³"}
